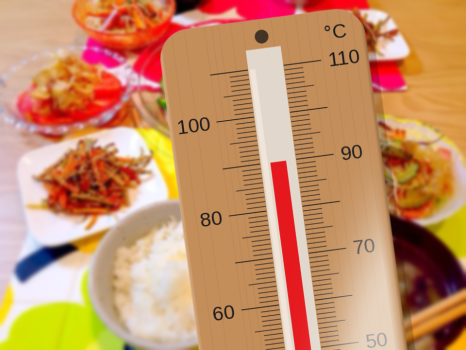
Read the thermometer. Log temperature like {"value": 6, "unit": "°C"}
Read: {"value": 90, "unit": "°C"}
